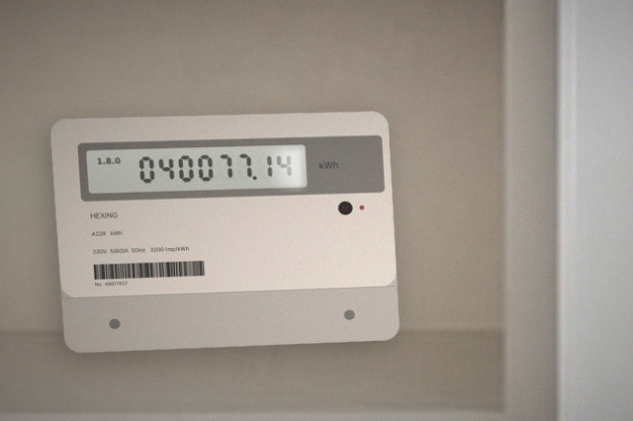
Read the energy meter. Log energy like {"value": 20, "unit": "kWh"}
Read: {"value": 40077.14, "unit": "kWh"}
